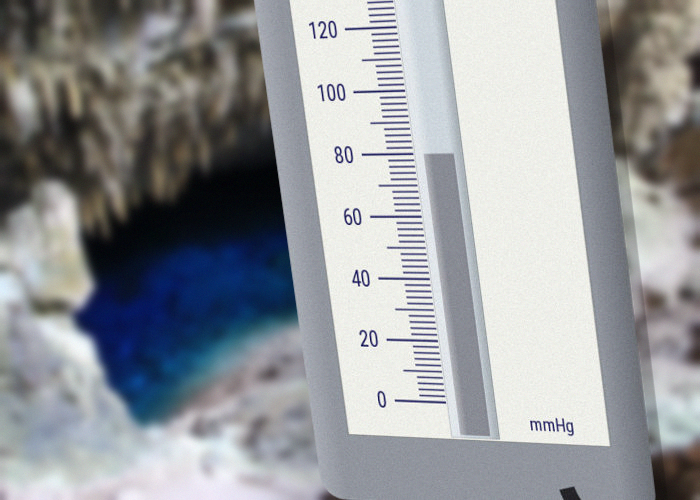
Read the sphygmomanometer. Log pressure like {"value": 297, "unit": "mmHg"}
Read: {"value": 80, "unit": "mmHg"}
